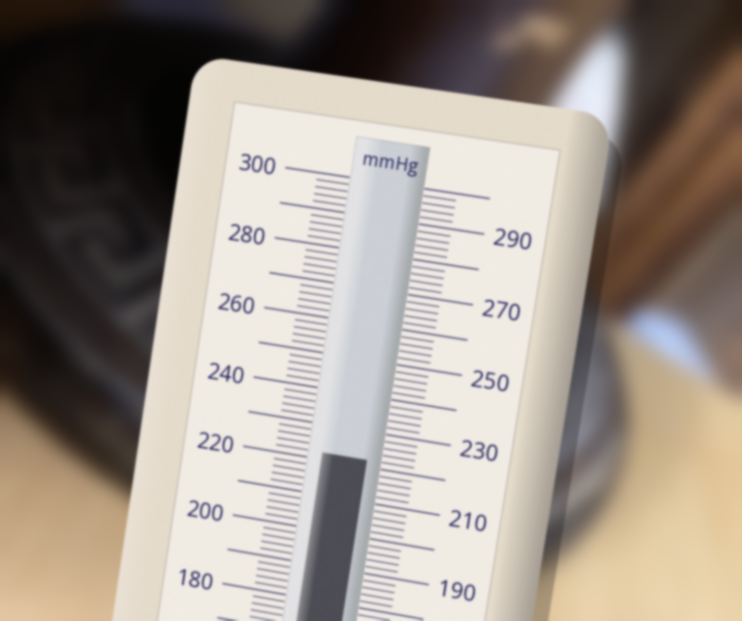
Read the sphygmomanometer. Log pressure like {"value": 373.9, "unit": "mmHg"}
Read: {"value": 222, "unit": "mmHg"}
